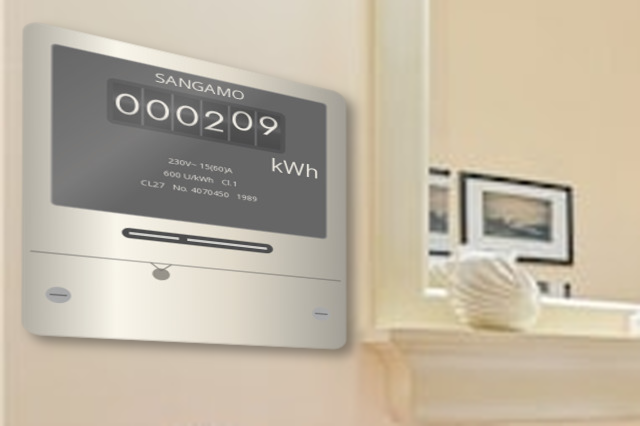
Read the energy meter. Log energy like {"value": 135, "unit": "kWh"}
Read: {"value": 209, "unit": "kWh"}
